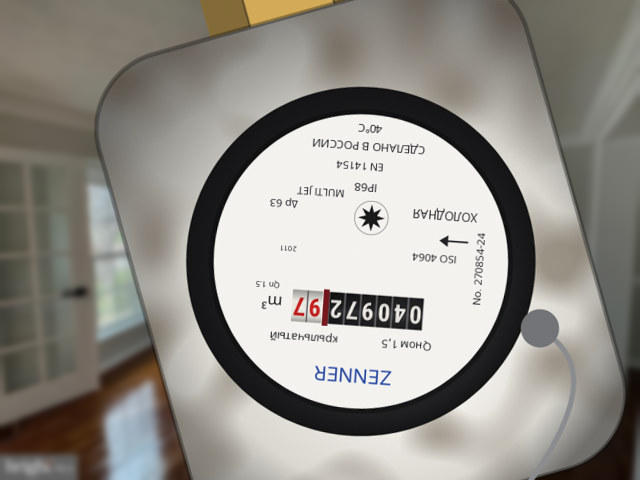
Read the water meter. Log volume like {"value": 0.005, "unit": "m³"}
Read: {"value": 40972.97, "unit": "m³"}
